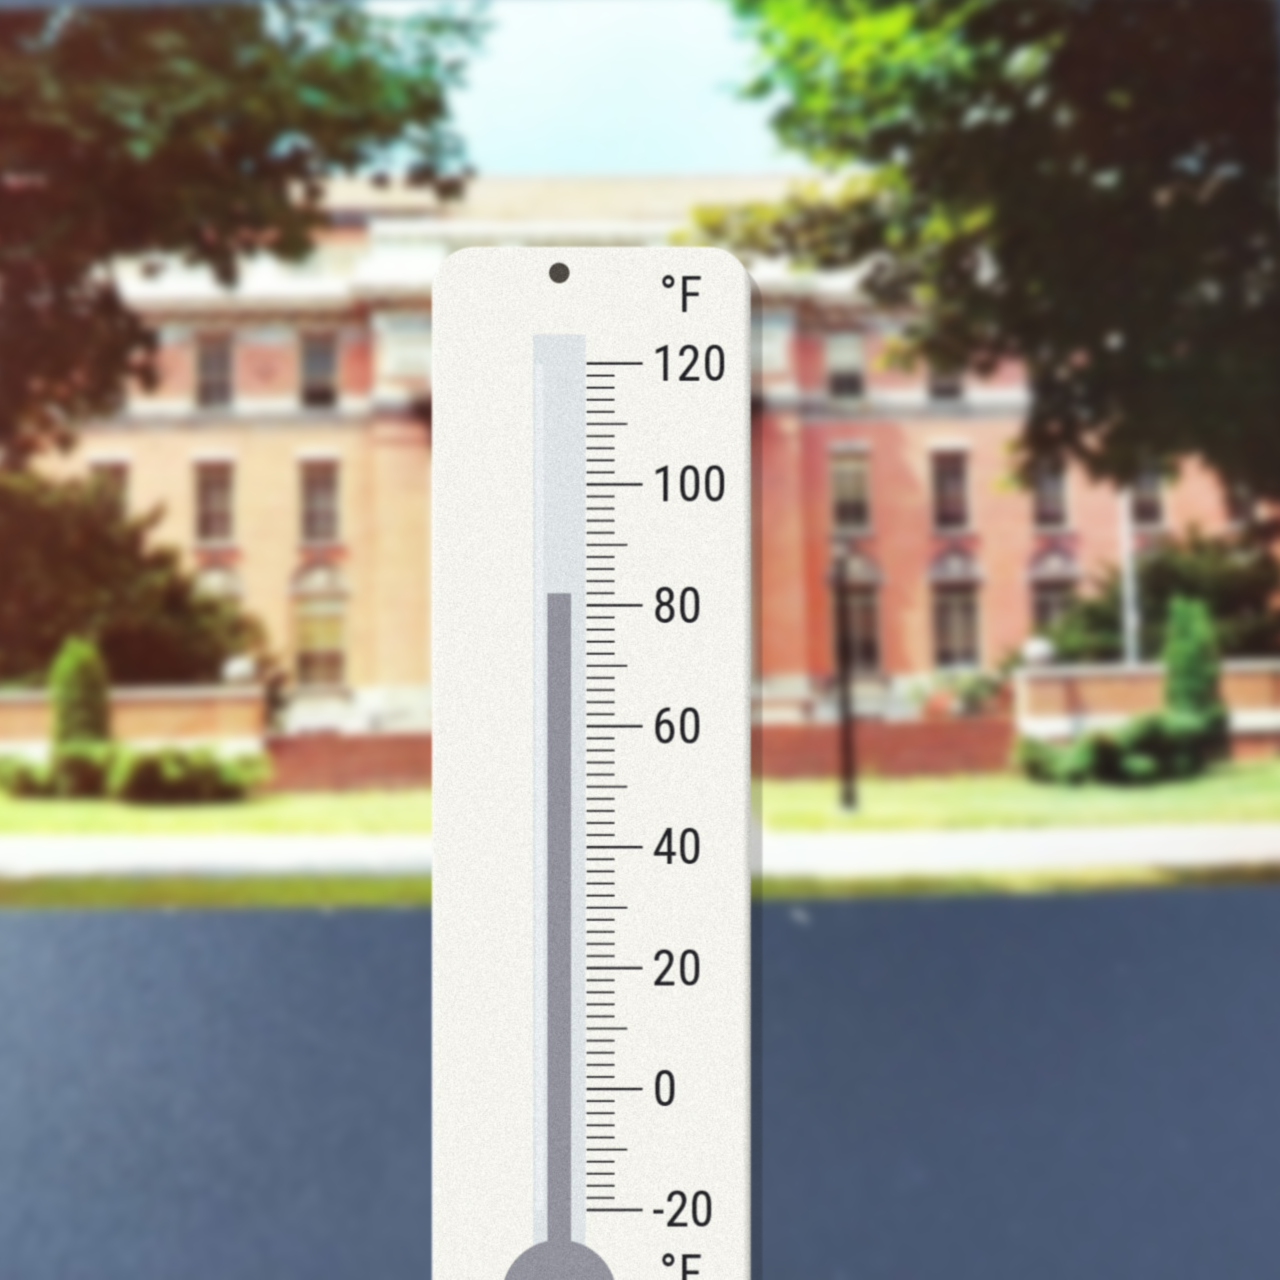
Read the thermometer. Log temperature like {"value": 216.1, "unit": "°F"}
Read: {"value": 82, "unit": "°F"}
